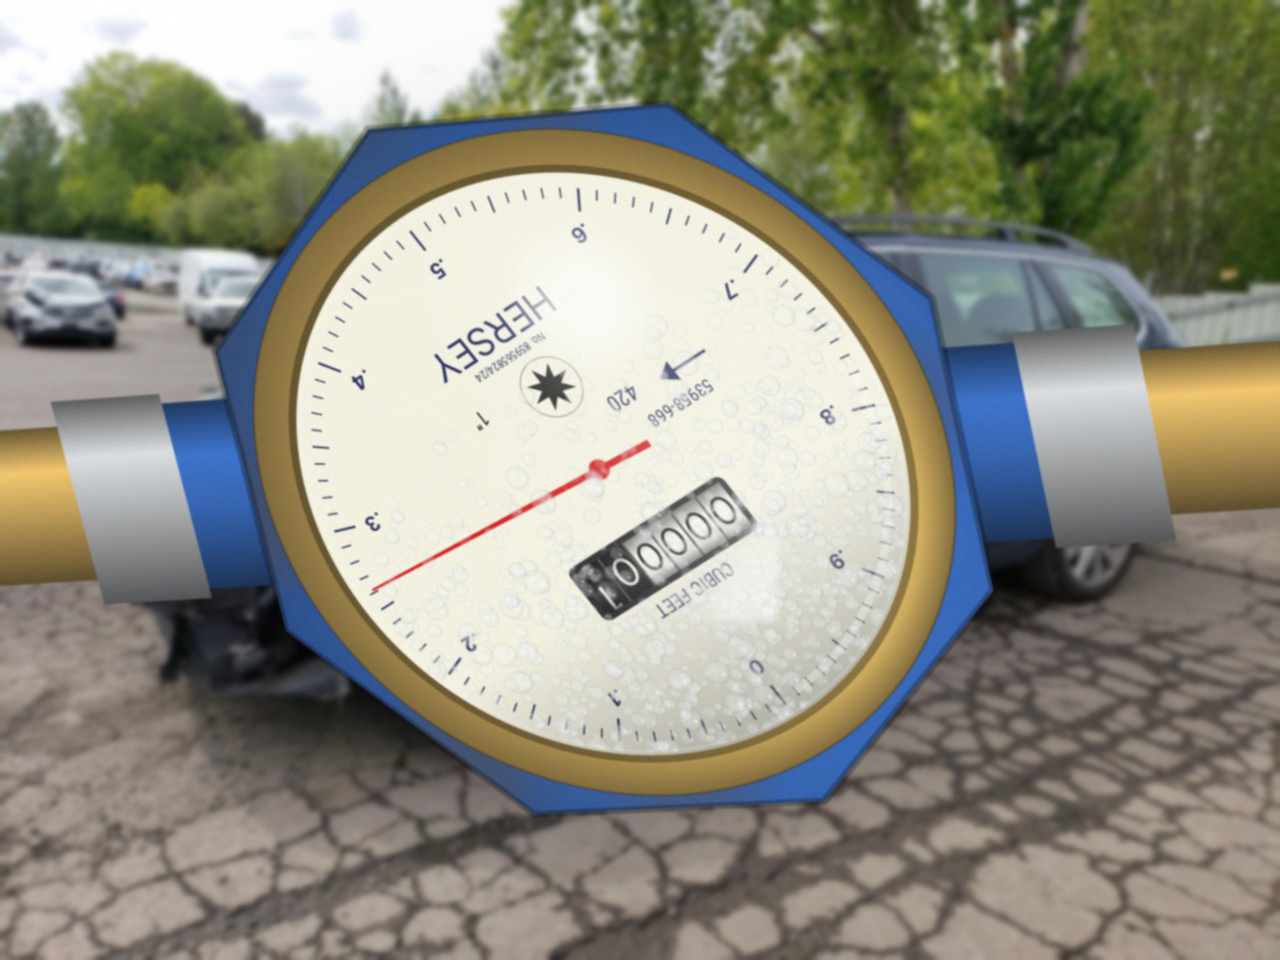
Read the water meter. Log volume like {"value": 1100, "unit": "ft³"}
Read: {"value": 1.26, "unit": "ft³"}
